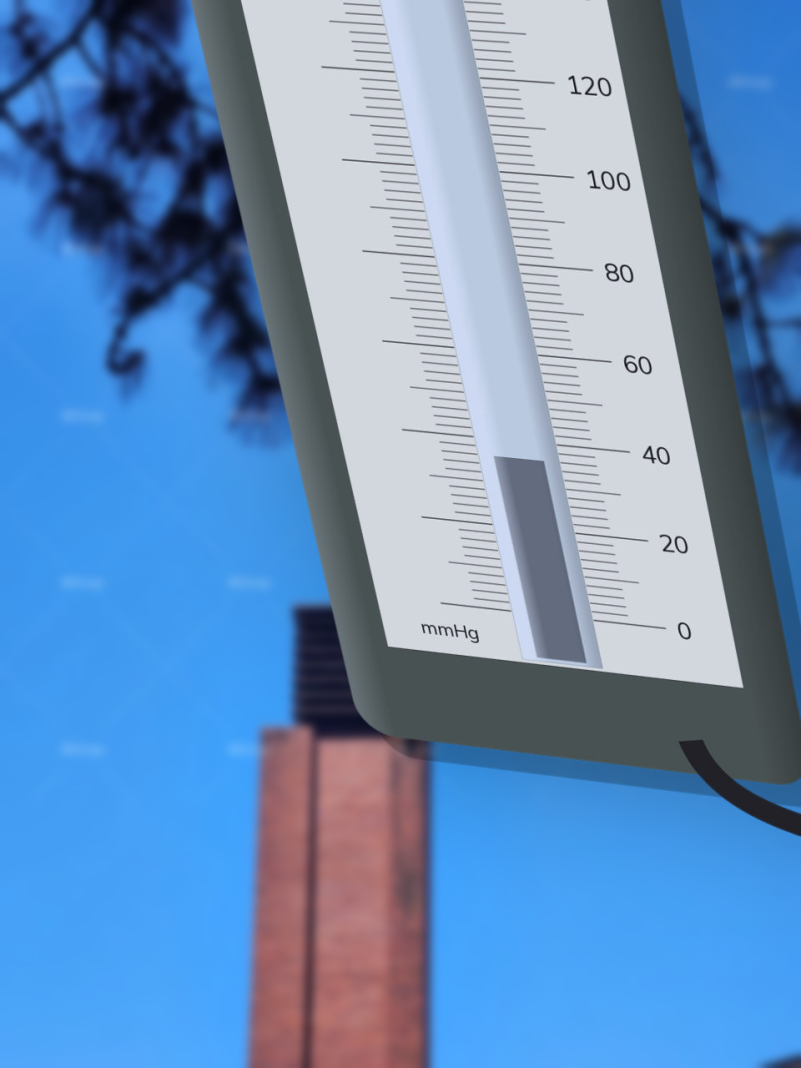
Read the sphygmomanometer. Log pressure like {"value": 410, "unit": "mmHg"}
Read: {"value": 36, "unit": "mmHg"}
